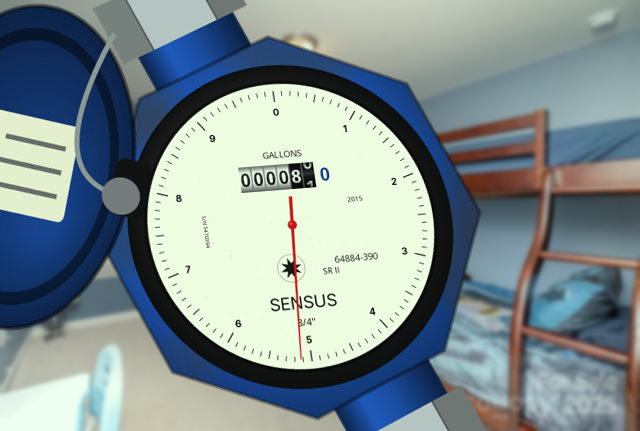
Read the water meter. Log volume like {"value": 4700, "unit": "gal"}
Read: {"value": 805.1, "unit": "gal"}
